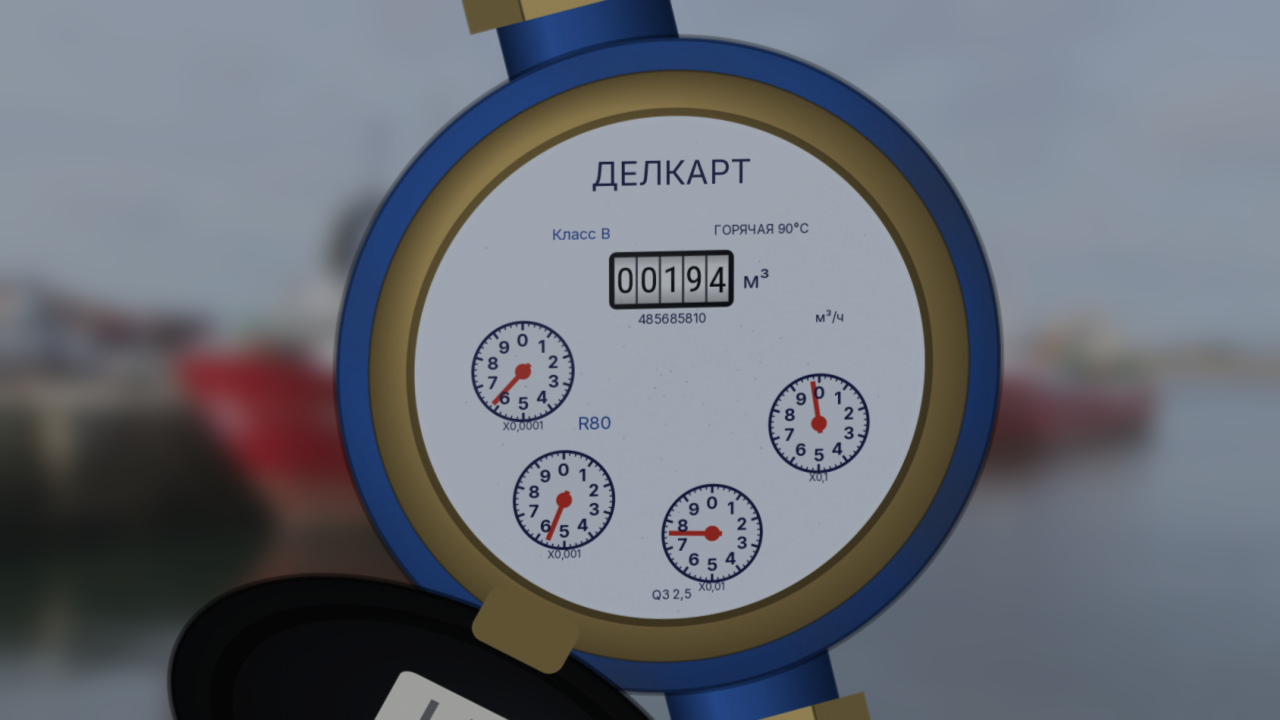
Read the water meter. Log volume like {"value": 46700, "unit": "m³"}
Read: {"value": 193.9756, "unit": "m³"}
